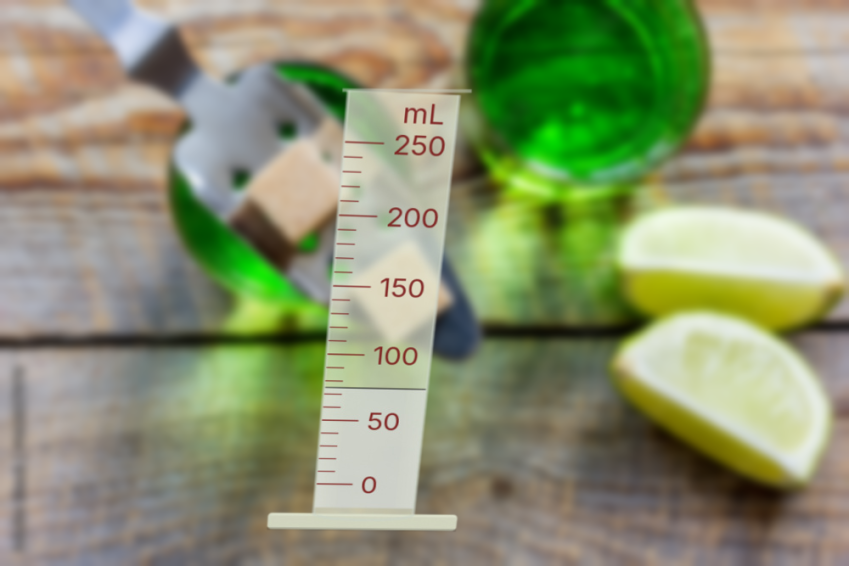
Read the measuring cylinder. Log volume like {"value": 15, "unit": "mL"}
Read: {"value": 75, "unit": "mL"}
